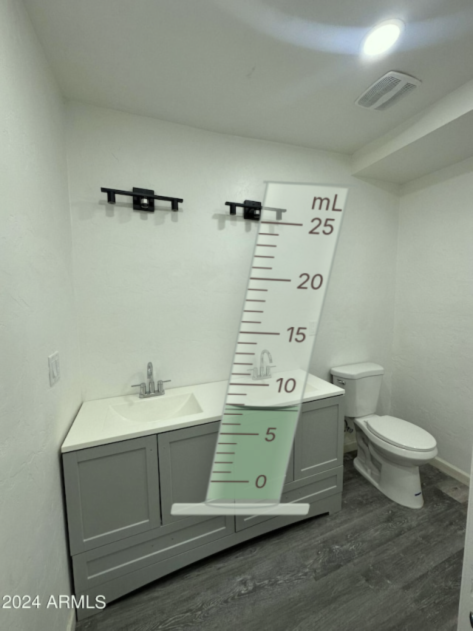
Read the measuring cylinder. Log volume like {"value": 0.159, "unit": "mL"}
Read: {"value": 7.5, "unit": "mL"}
